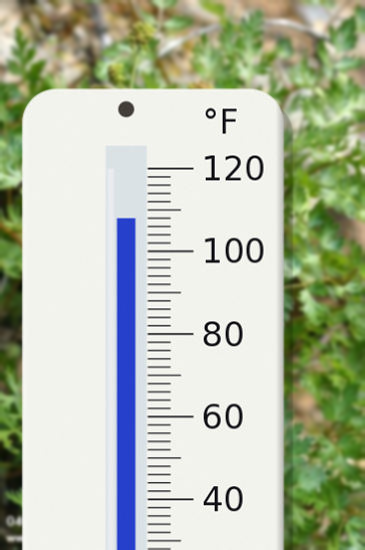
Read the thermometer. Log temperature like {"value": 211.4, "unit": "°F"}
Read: {"value": 108, "unit": "°F"}
